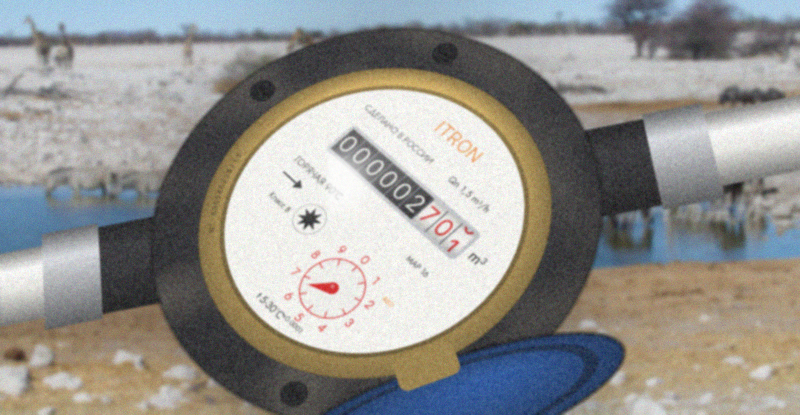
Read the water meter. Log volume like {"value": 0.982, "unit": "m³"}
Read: {"value": 2.7006, "unit": "m³"}
